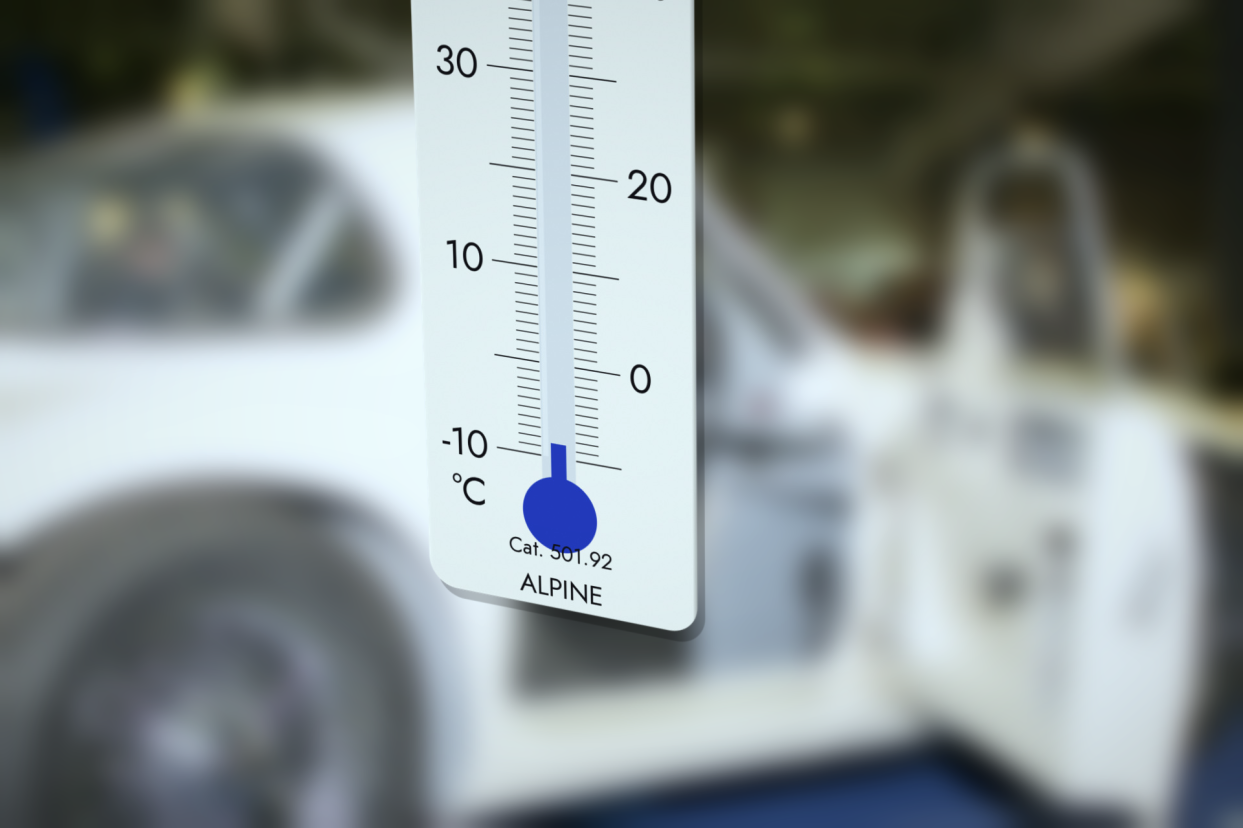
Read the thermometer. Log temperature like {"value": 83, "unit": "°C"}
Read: {"value": -8.5, "unit": "°C"}
